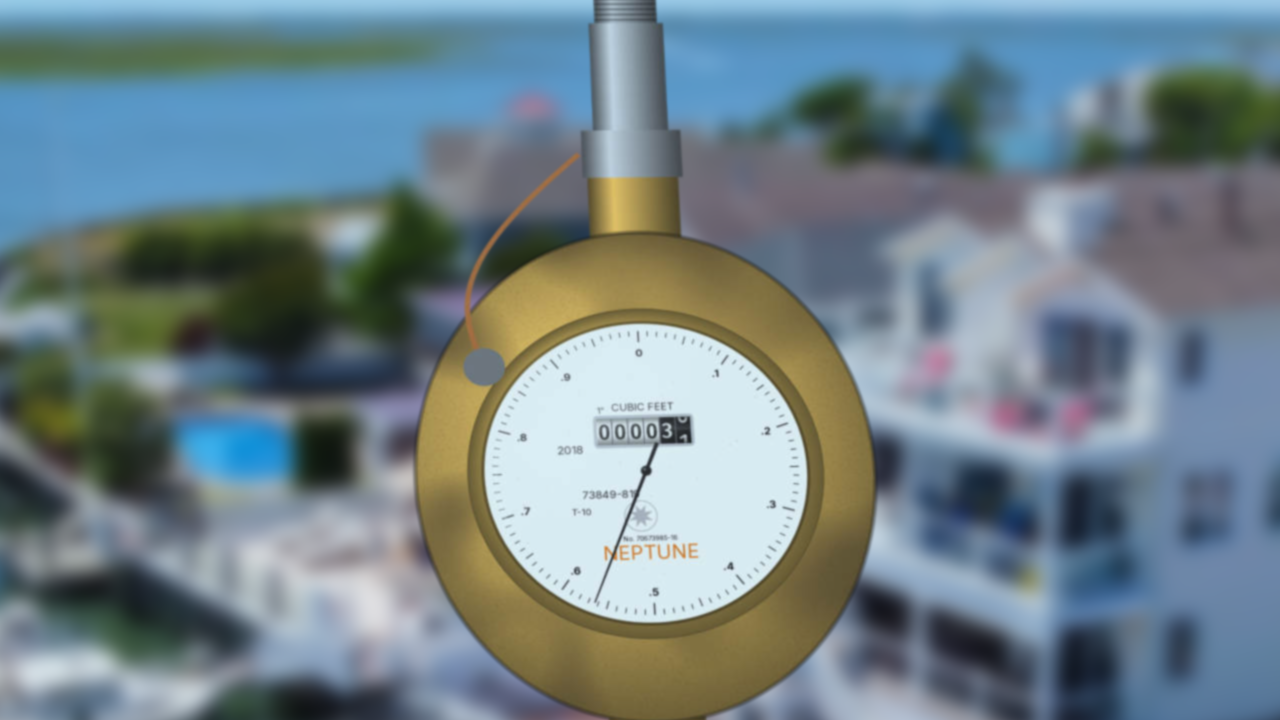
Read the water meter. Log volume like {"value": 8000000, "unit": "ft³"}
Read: {"value": 30.56, "unit": "ft³"}
